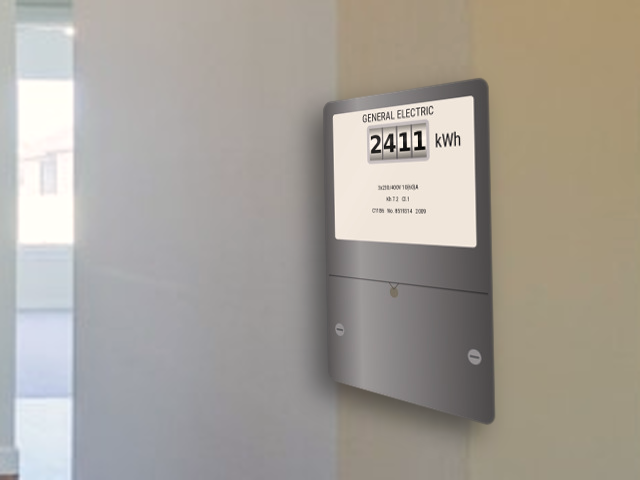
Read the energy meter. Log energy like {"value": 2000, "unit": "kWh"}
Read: {"value": 2411, "unit": "kWh"}
